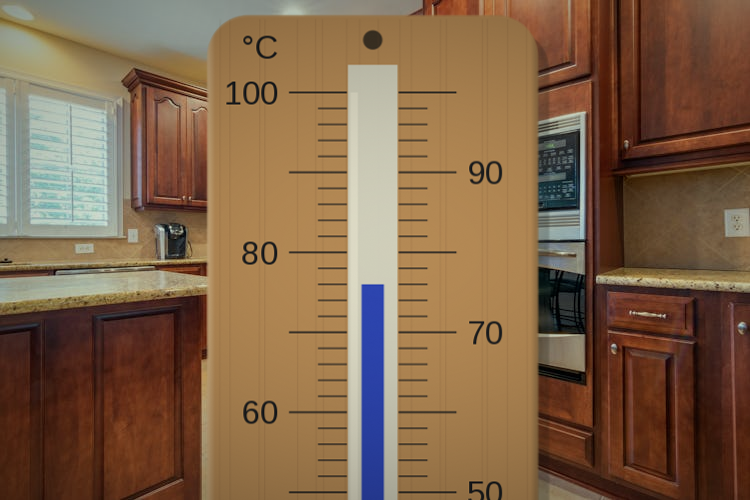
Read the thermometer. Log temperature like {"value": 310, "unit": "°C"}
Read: {"value": 76, "unit": "°C"}
